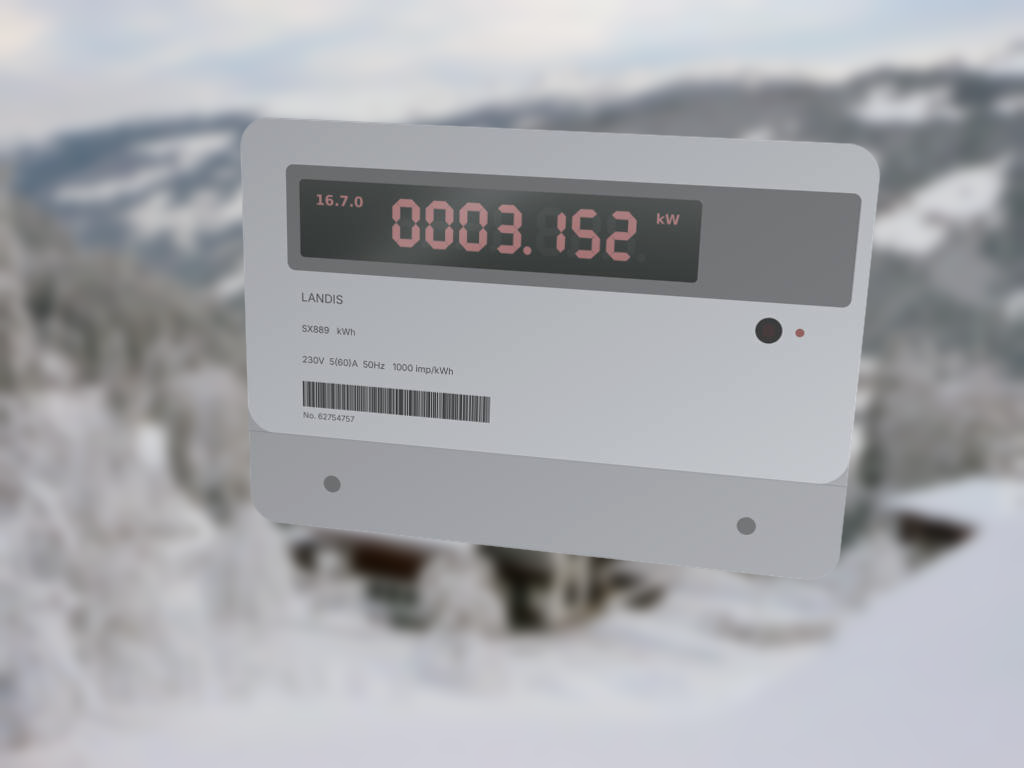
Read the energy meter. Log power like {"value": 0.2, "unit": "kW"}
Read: {"value": 3.152, "unit": "kW"}
